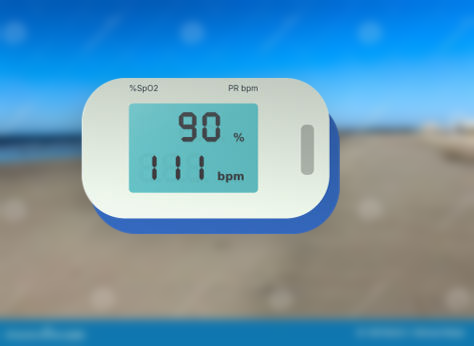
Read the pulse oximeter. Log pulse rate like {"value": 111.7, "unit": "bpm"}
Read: {"value": 111, "unit": "bpm"}
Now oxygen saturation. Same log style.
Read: {"value": 90, "unit": "%"}
